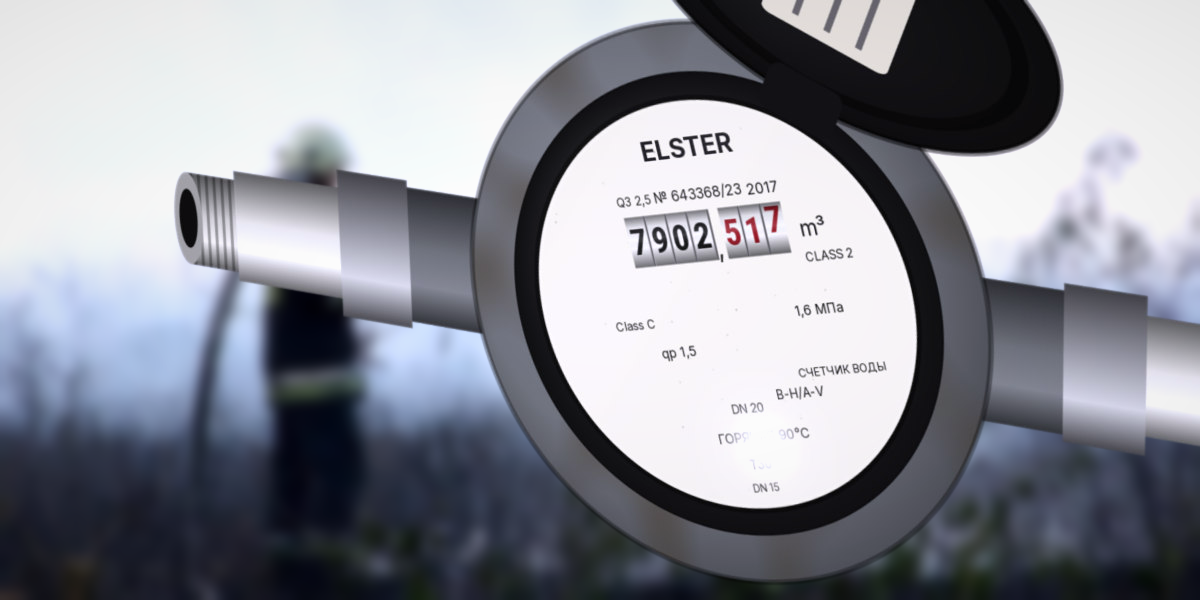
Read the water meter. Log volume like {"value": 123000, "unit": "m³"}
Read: {"value": 7902.517, "unit": "m³"}
